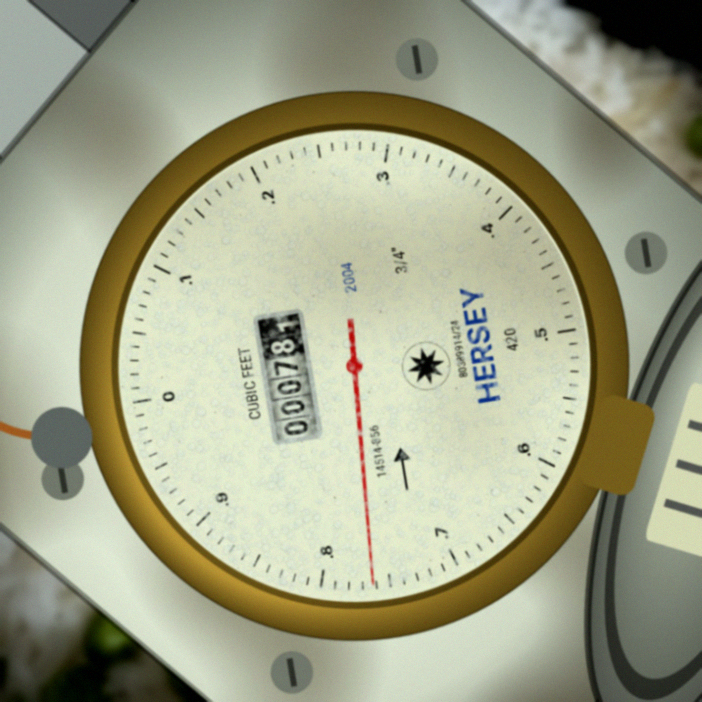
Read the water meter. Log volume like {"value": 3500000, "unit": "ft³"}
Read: {"value": 780.76, "unit": "ft³"}
